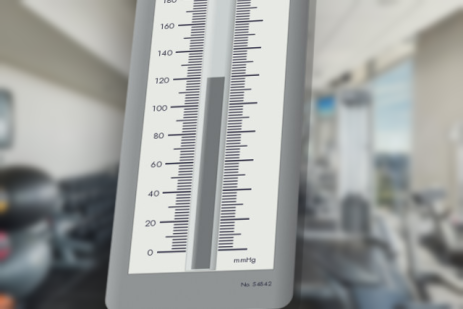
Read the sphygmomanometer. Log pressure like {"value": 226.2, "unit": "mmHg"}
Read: {"value": 120, "unit": "mmHg"}
